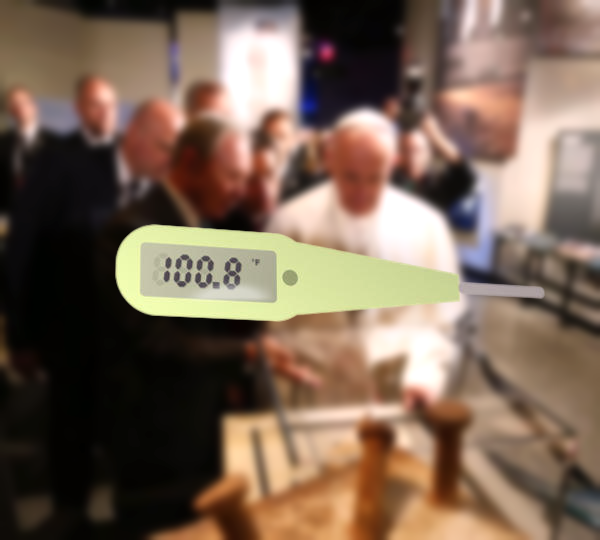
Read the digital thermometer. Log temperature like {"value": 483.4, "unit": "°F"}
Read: {"value": 100.8, "unit": "°F"}
